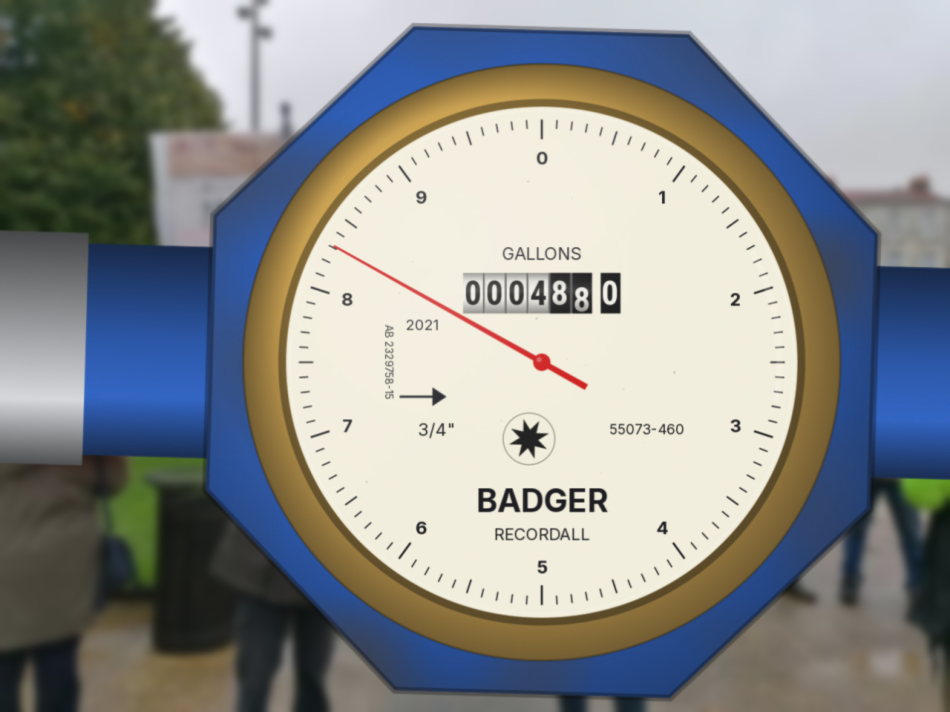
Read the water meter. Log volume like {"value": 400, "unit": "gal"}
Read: {"value": 4878.3, "unit": "gal"}
